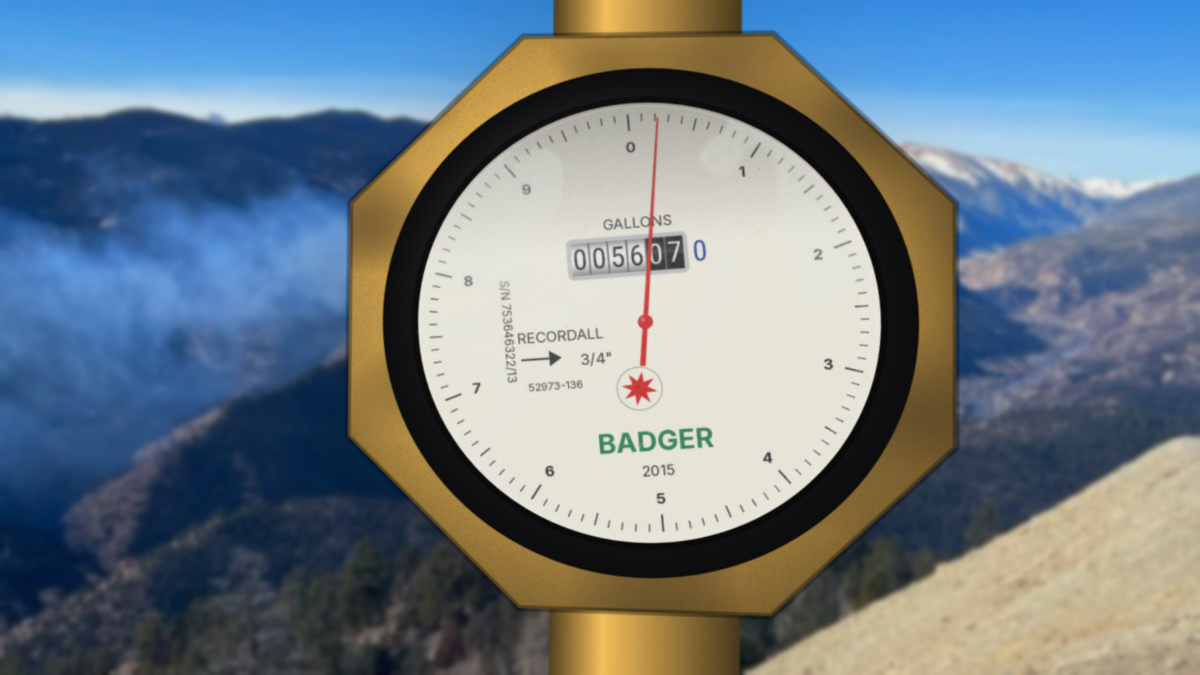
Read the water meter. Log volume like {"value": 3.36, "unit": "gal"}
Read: {"value": 56070.2, "unit": "gal"}
